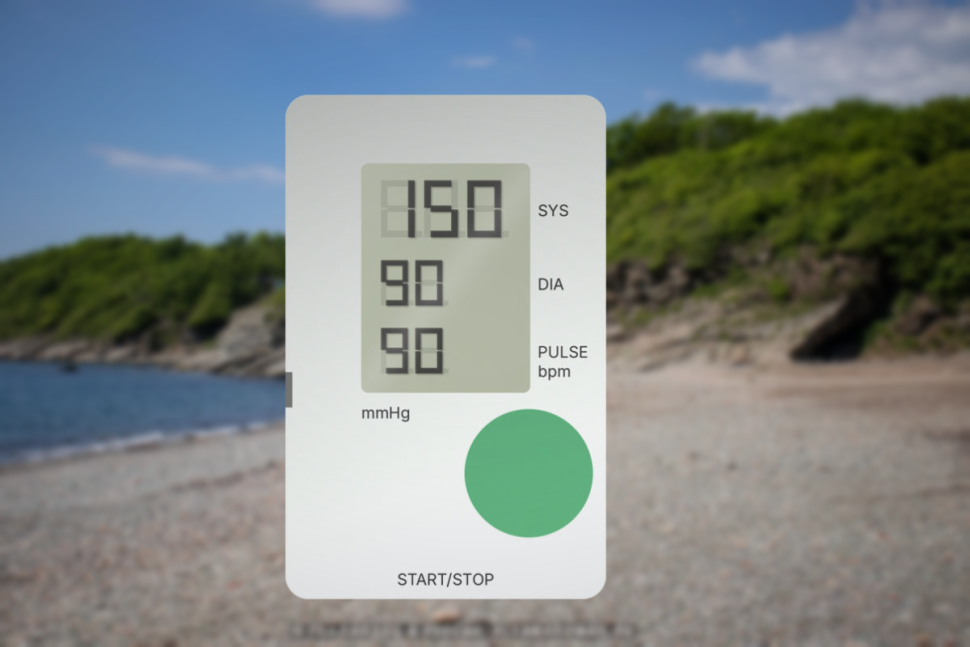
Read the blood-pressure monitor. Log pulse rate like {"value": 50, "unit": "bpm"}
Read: {"value": 90, "unit": "bpm"}
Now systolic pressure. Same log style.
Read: {"value": 150, "unit": "mmHg"}
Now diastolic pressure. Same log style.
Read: {"value": 90, "unit": "mmHg"}
